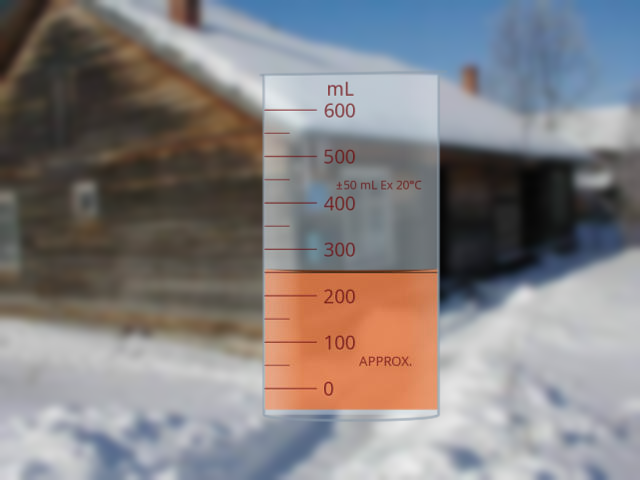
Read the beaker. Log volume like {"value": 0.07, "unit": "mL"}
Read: {"value": 250, "unit": "mL"}
